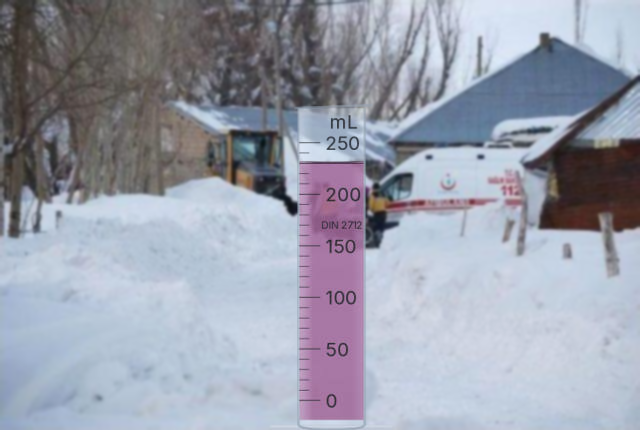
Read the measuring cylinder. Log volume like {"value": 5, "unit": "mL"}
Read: {"value": 230, "unit": "mL"}
